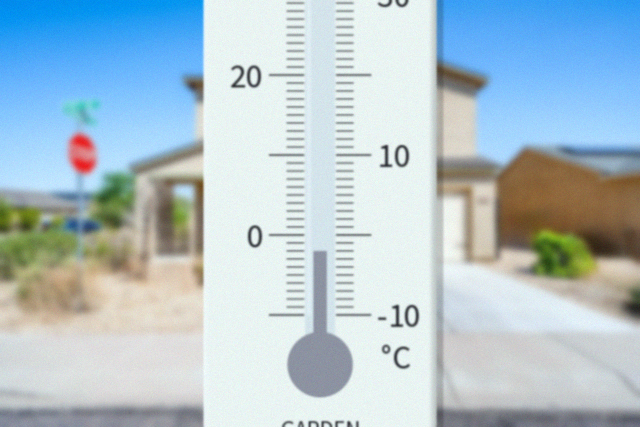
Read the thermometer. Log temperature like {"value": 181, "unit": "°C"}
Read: {"value": -2, "unit": "°C"}
